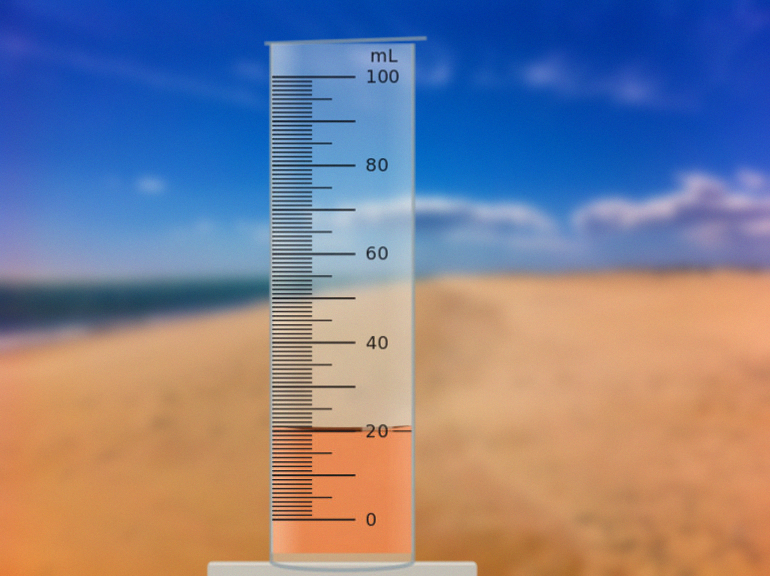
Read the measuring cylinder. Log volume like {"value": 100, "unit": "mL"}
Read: {"value": 20, "unit": "mL"}
